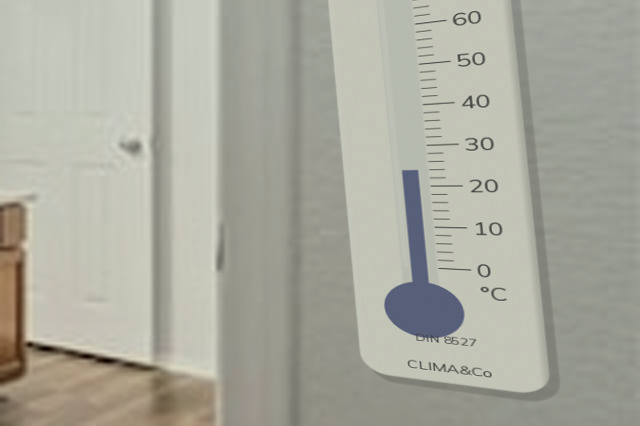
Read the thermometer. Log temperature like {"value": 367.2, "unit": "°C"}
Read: {"value": 24, "unit": "°C"}
